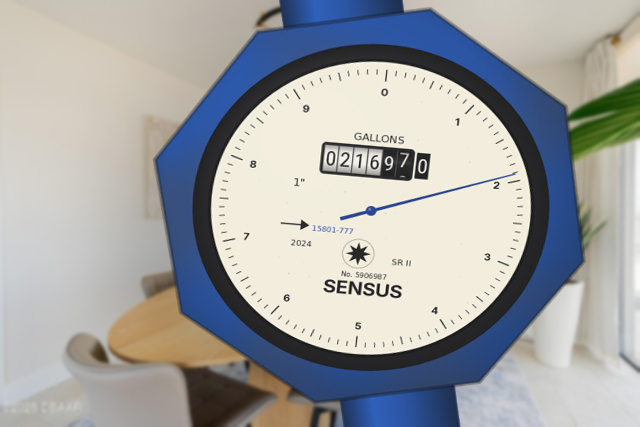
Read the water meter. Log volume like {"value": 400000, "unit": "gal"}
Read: {"value": 216971.9, "unit": "gal"}
